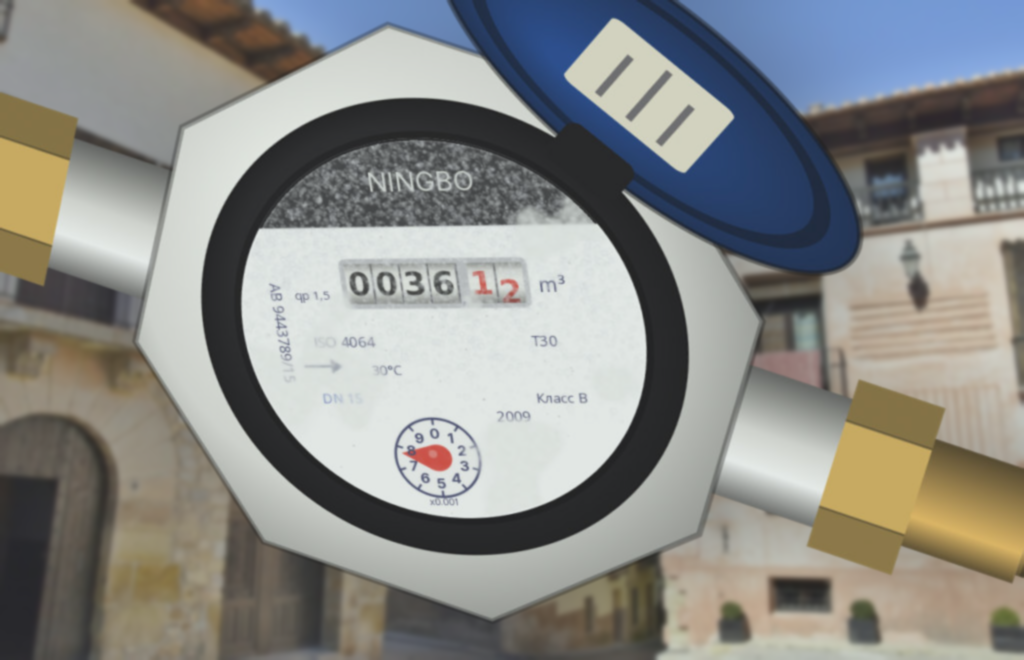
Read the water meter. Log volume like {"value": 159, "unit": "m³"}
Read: {"value": 36.117, "unit": "m³"}
